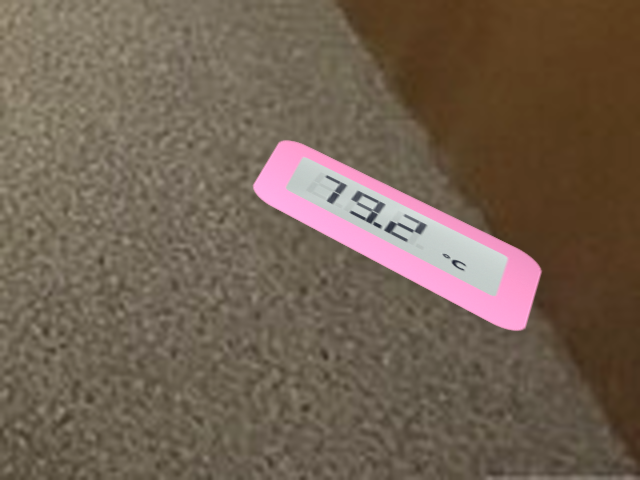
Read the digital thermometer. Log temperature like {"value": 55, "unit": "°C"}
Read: {"value": 79.2, "unit": "°C"}
